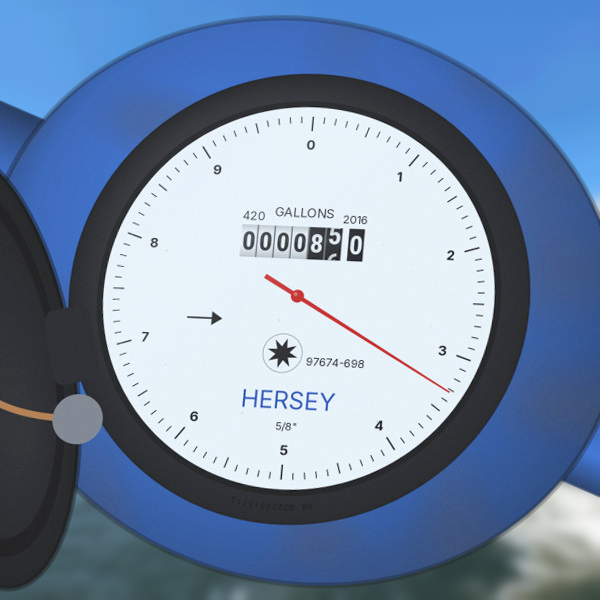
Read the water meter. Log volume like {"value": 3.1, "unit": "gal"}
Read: {"value": 853.3, "unit": "gal"}
